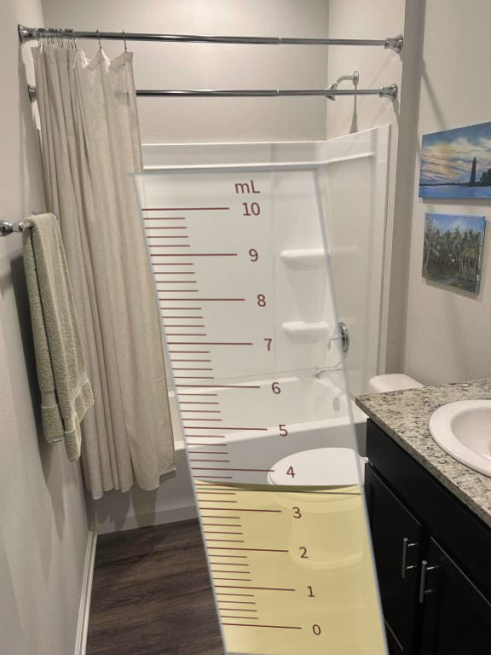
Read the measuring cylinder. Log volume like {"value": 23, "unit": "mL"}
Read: {"value": 3.5, "unit": "mL"}
